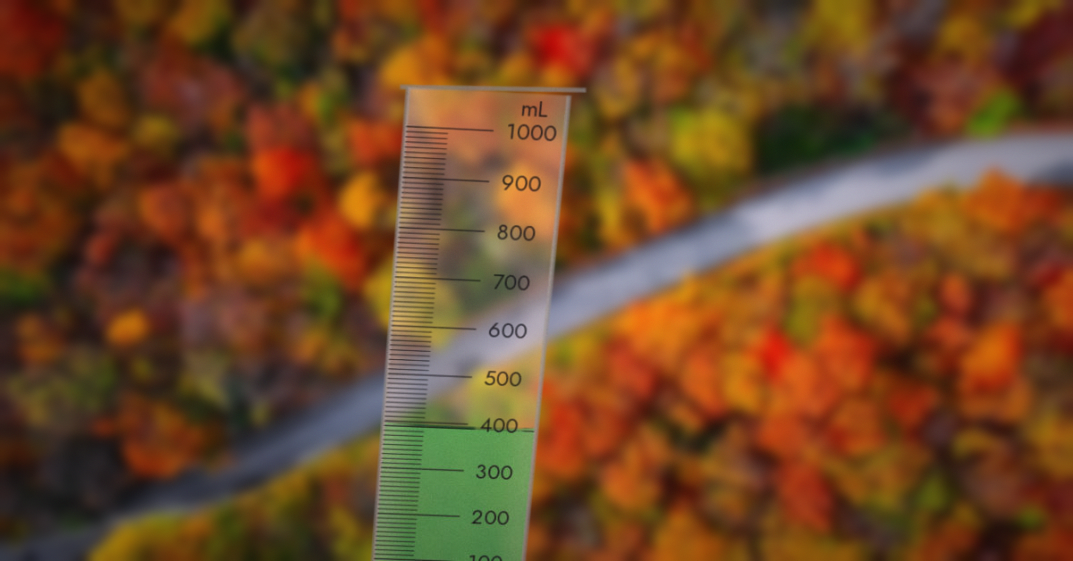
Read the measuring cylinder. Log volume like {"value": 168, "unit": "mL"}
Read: {"value": 390, "unit": "mL"}
